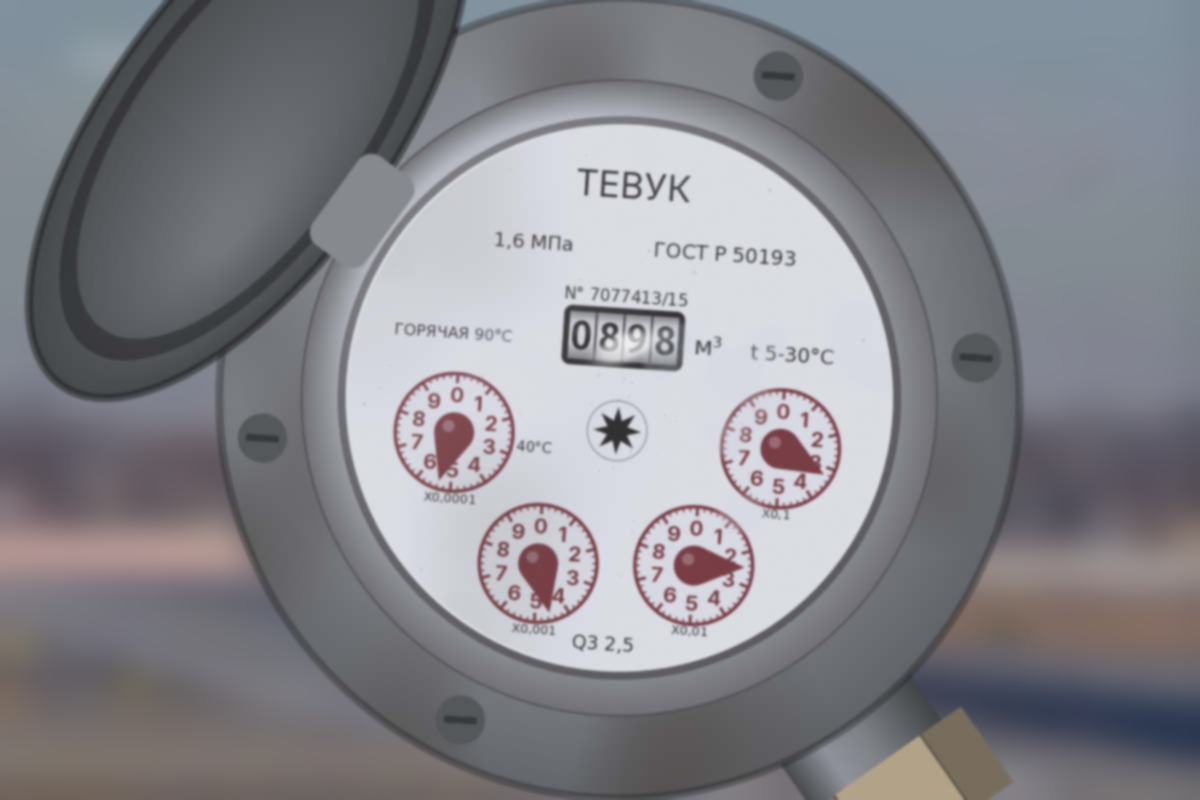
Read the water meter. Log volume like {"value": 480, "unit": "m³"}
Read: {"value": 898.3245, "unit": "m³"}
